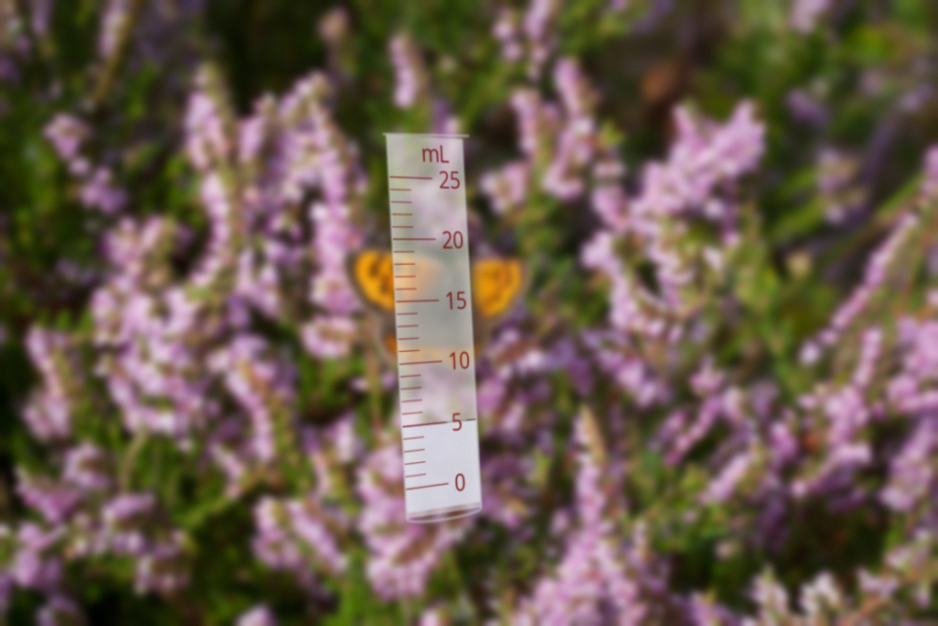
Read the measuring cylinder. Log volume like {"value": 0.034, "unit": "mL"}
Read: {"value": 5, "unit": "mL"}
